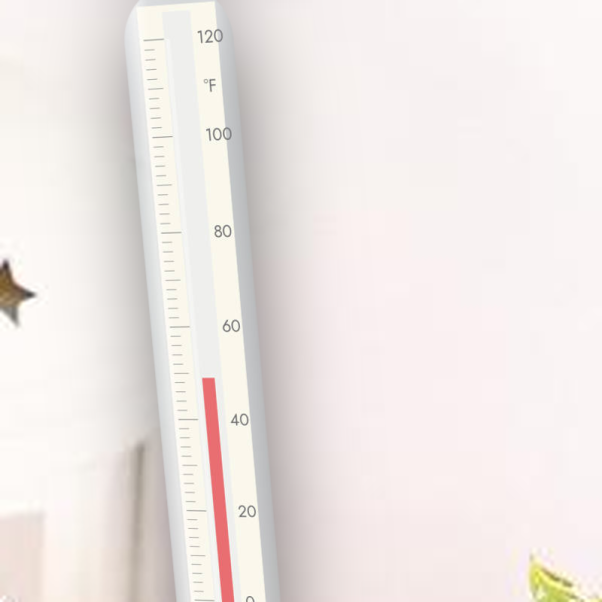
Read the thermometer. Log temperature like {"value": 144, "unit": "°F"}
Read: {"value": 49, "unit": "°F"}
